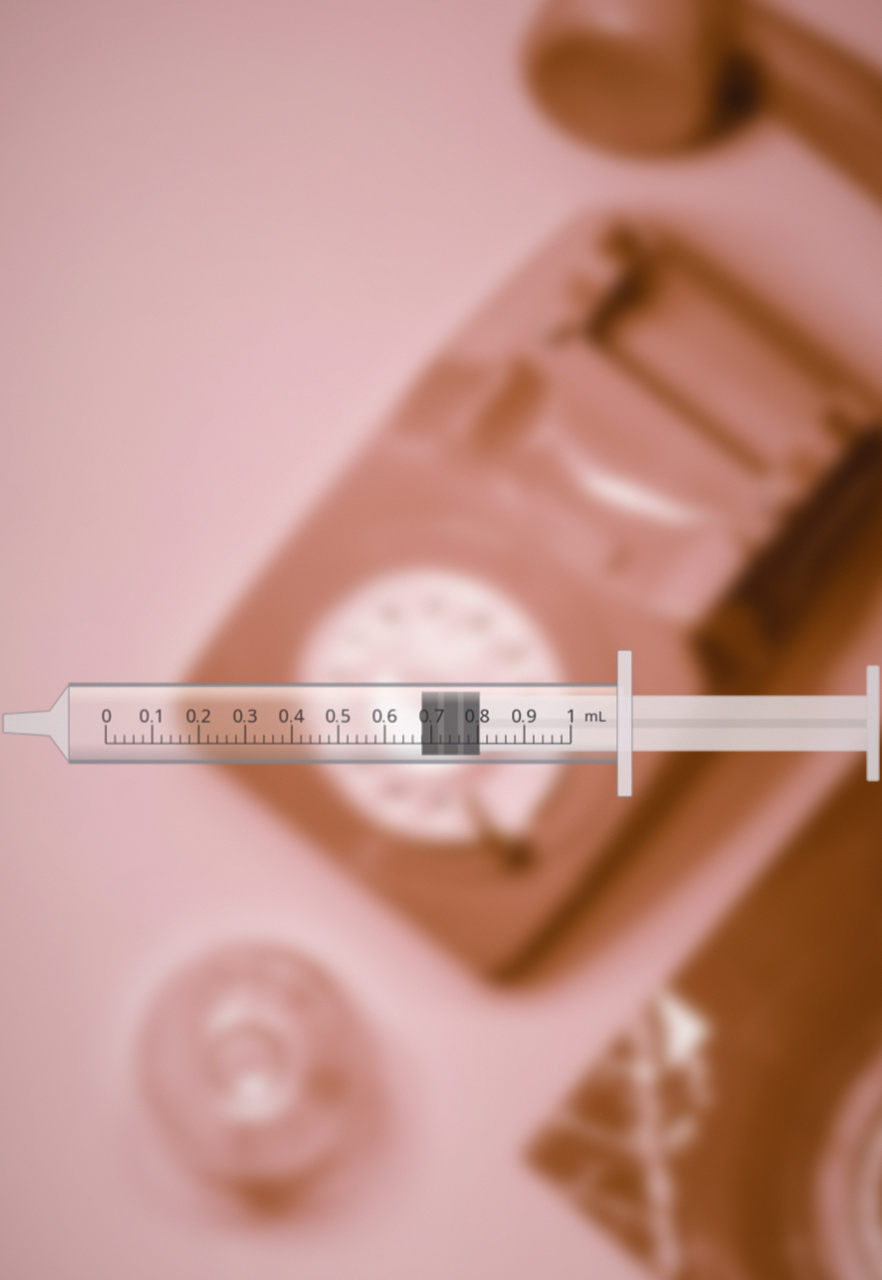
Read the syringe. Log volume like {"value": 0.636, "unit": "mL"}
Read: {"value": 0.68, "unit": "mL"}
